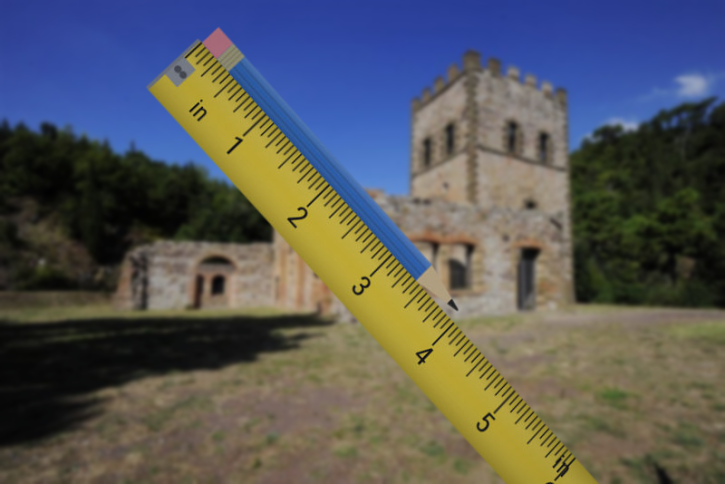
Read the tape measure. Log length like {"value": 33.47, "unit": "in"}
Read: {"value": 3.9375, "unit": "in"}
